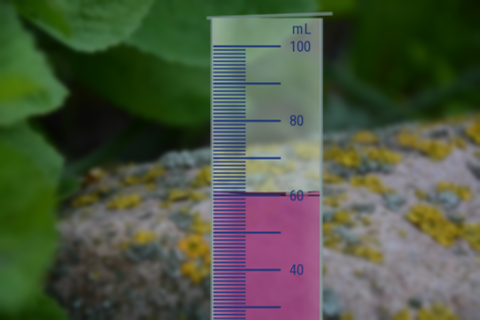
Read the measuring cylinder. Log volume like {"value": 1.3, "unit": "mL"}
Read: {"value": 60, "unit": "mL"}
